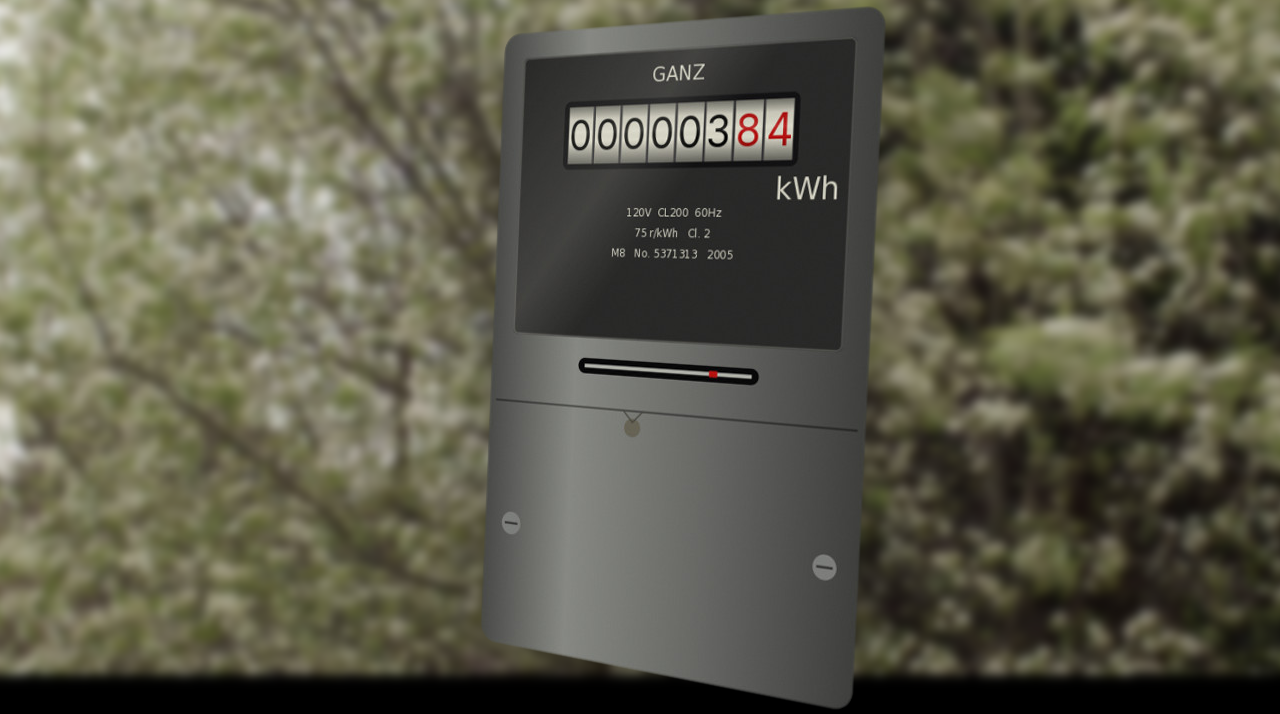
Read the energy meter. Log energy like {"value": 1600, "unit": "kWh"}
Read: {"value": 3.84, "unit": "kWh"}
